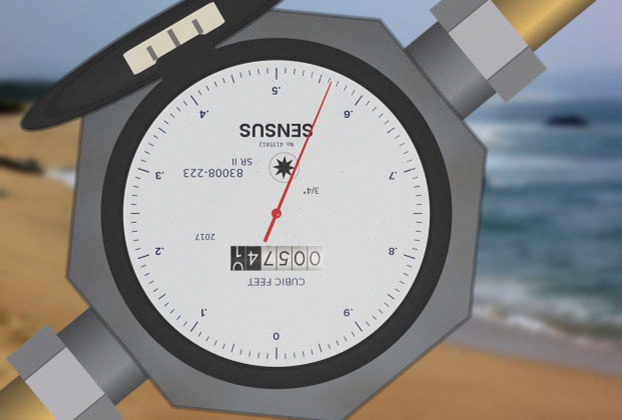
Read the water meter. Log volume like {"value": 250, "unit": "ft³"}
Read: {"value": 5740.56, "unit": "ft³"}
